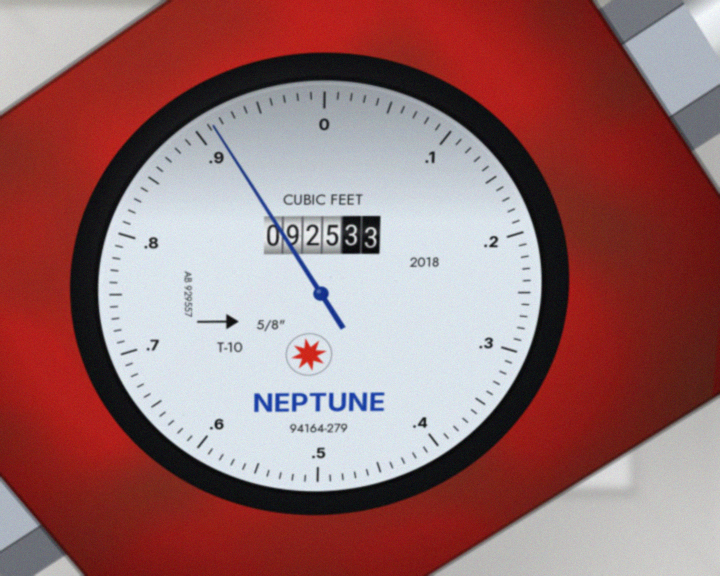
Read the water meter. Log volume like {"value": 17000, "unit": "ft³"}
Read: {"value": 92532.91, "unit": "ft³"}
